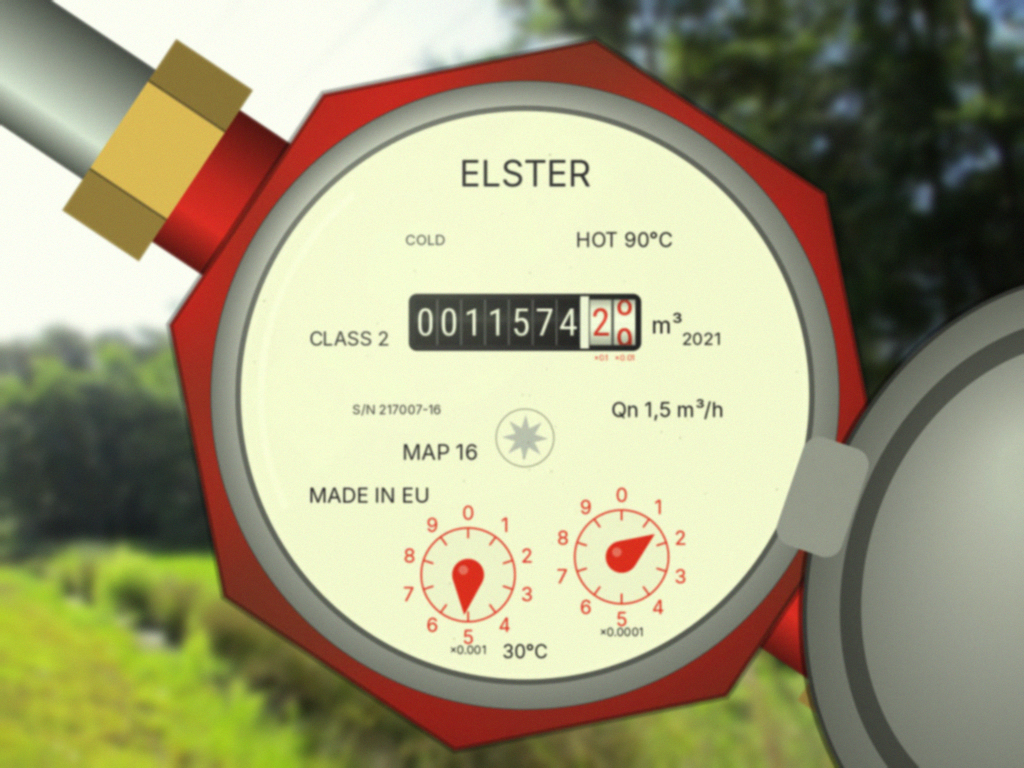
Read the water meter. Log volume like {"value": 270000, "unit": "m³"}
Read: {"value": 11574.2851, "unit": "m³"}
